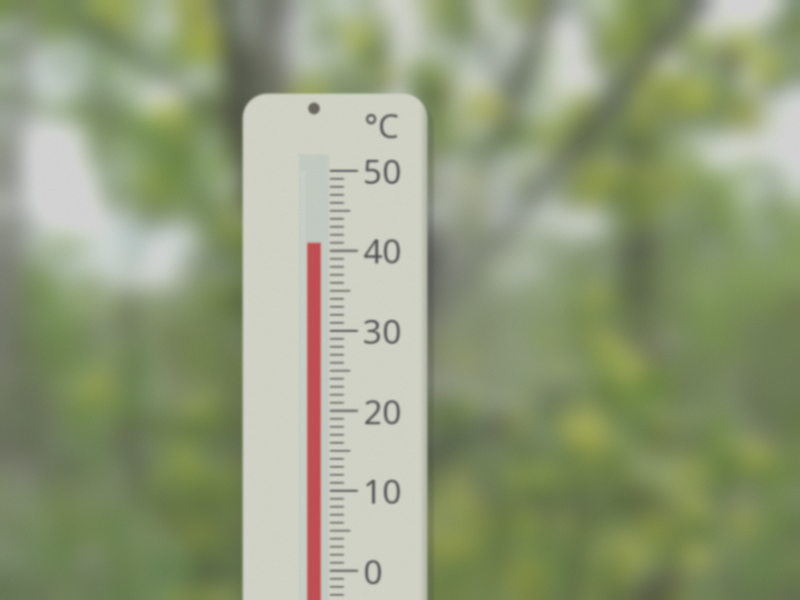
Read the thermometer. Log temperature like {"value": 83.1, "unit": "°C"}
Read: {"value": 41, "unit": "°C"}
